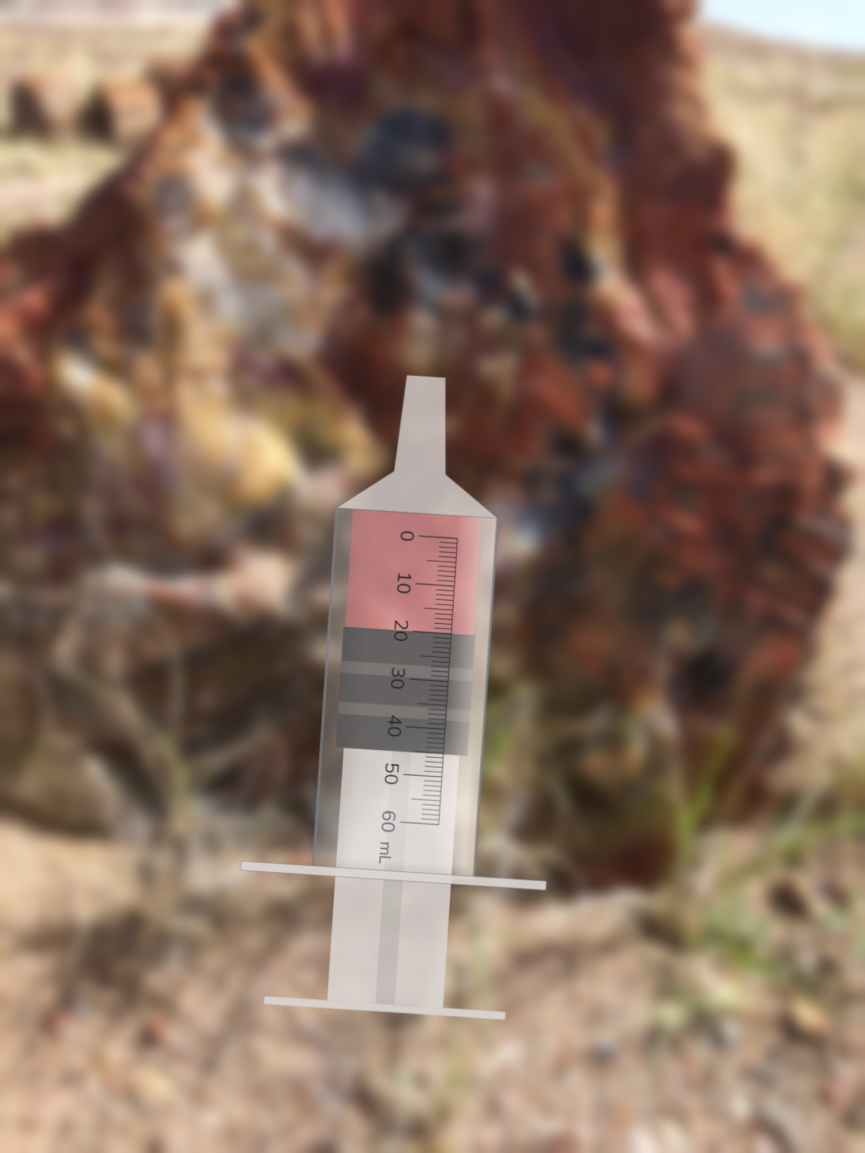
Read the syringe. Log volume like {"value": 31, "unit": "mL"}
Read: {"value": 20, "unit": "mL"}
